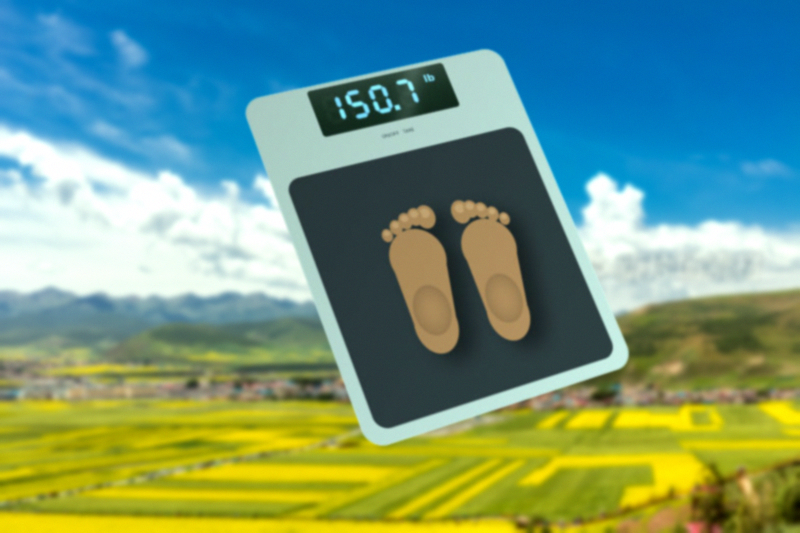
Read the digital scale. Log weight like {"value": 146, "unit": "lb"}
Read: {"value": 150.7, "unit": "lb"}
